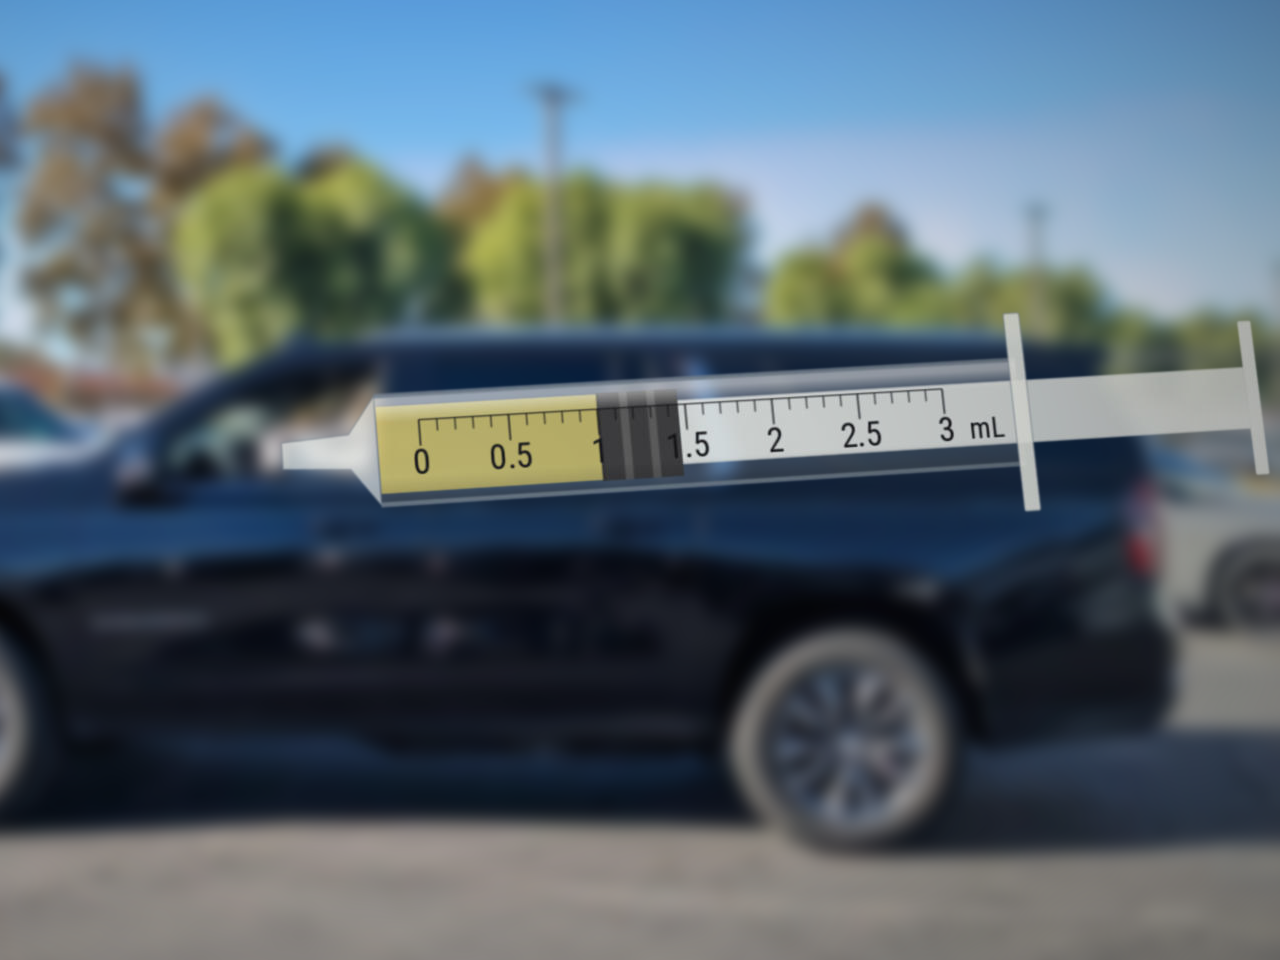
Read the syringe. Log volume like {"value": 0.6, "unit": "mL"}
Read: {"value": 1, "unit": "mL"}
